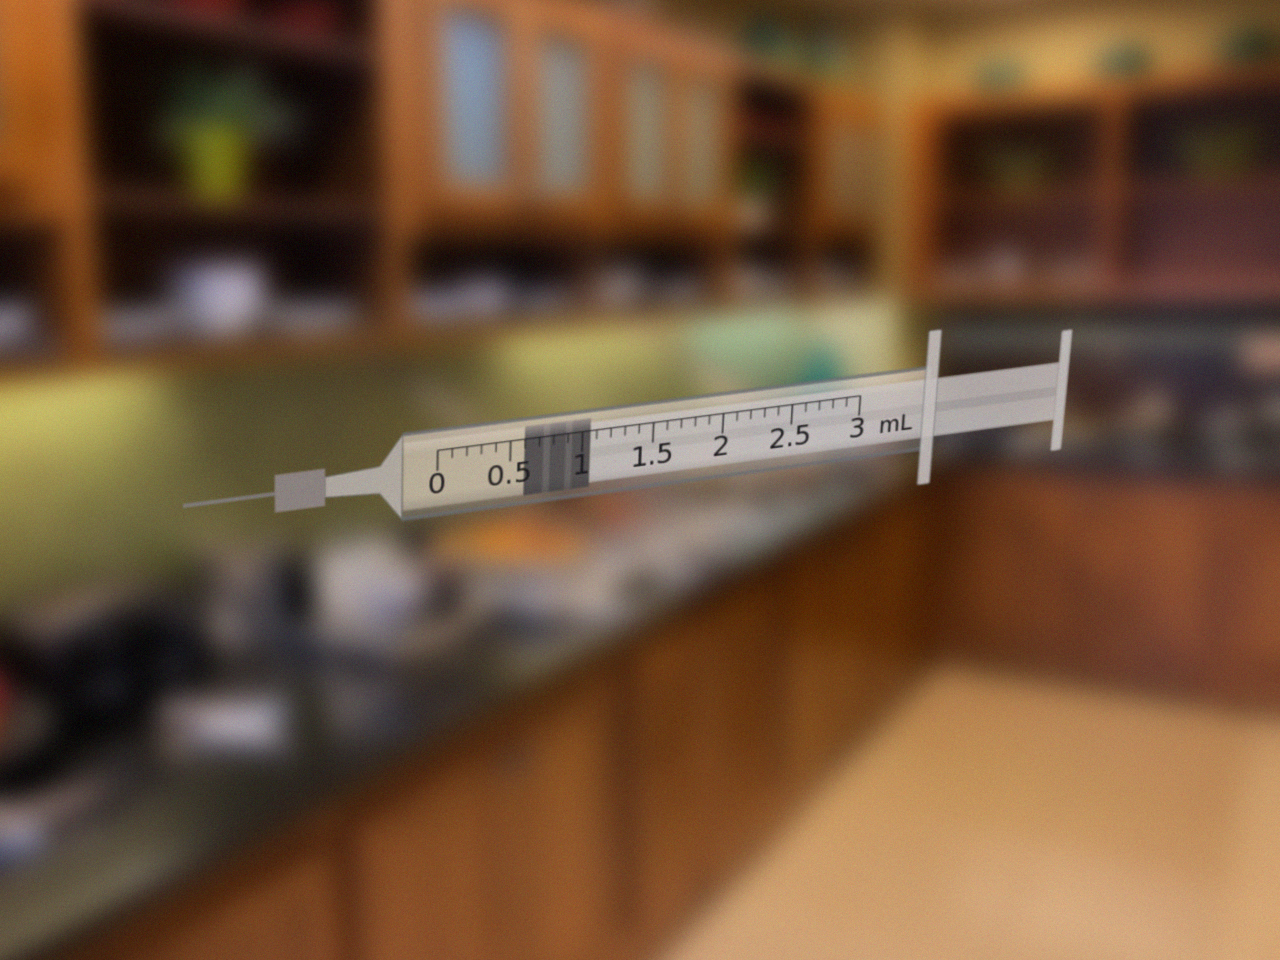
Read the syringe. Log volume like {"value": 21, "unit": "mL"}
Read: {"value": 0.6, "unit": "mL"}
